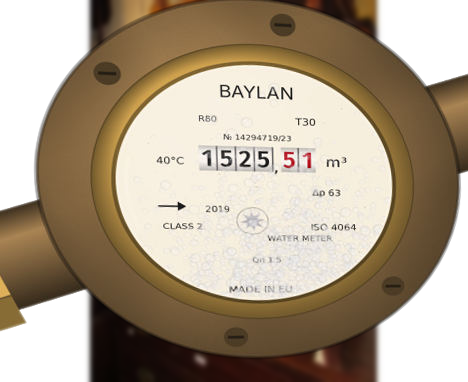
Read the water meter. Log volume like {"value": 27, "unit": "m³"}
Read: {"value": 1525.51, "unit": "m³"}
